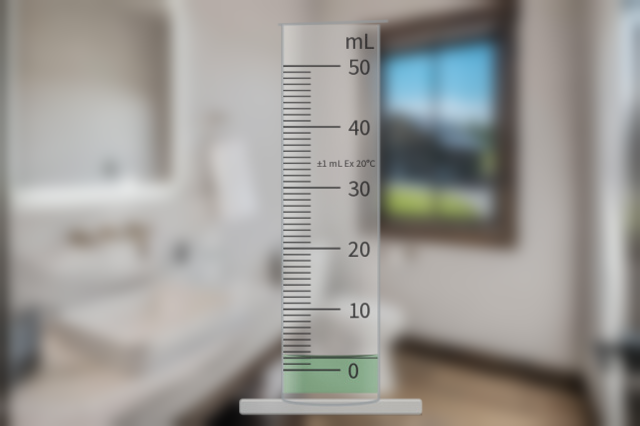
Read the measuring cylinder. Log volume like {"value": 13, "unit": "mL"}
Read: {"value": 2, "unit": "mL"}
